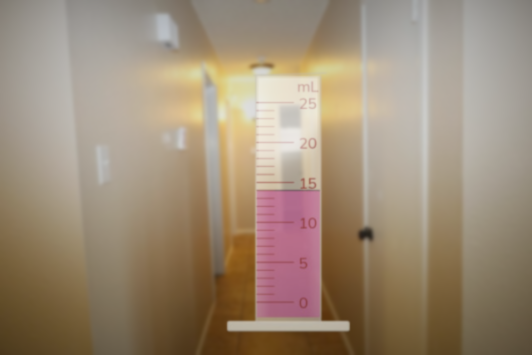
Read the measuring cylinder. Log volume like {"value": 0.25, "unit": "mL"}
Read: {"value": 14, "unit": "mL"}
